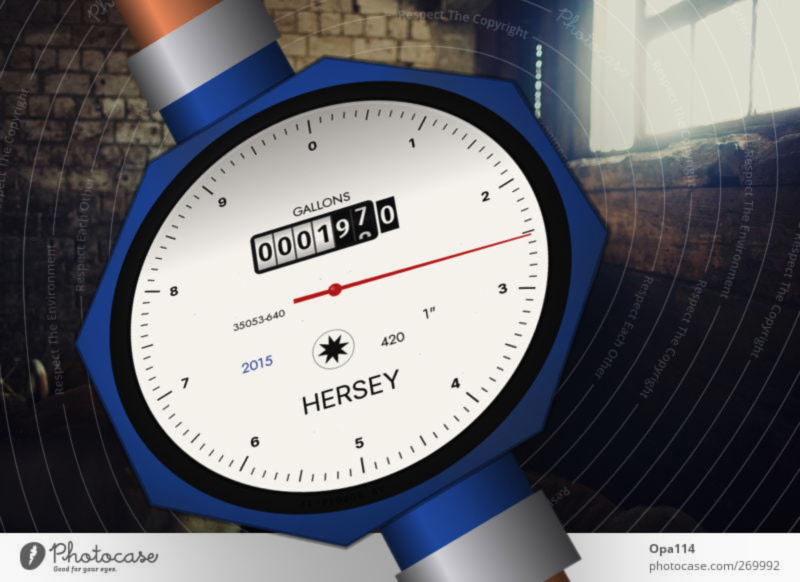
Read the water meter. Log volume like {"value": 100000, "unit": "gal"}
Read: {"value": 1972.5, "unit": "gal"}
